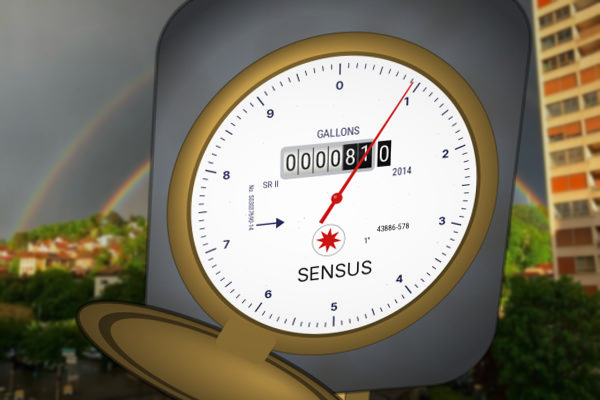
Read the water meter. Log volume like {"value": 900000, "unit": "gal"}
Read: {"value": 810.9, "unit": "gal"}
